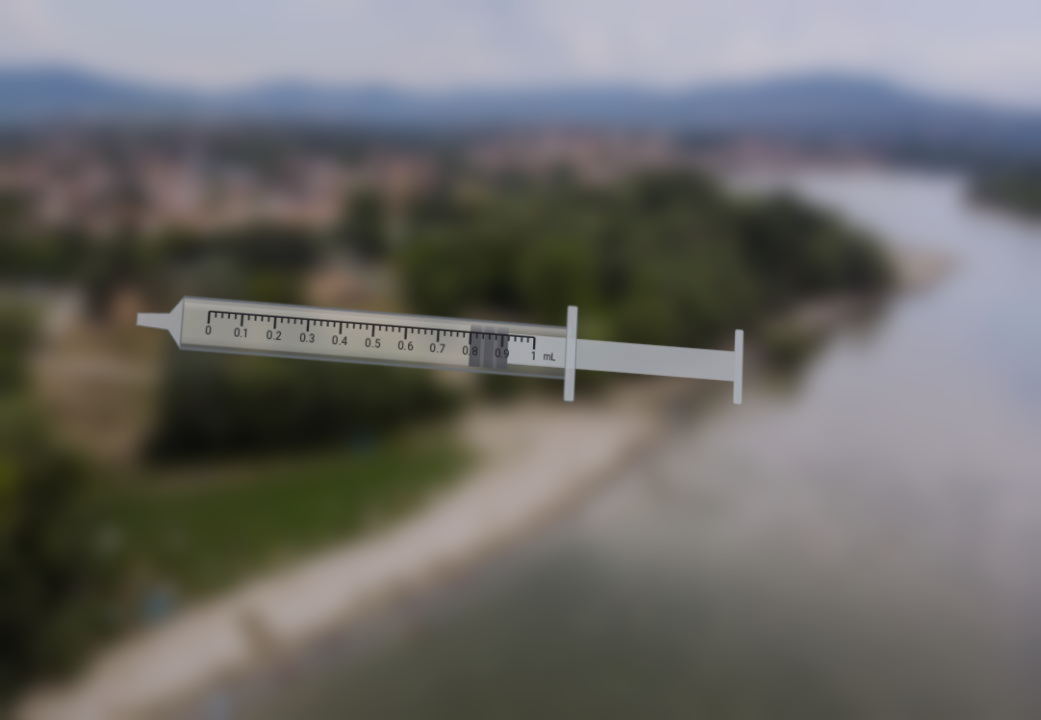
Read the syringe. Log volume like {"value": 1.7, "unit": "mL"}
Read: {"value": 0.8, "unit": "mL"}
